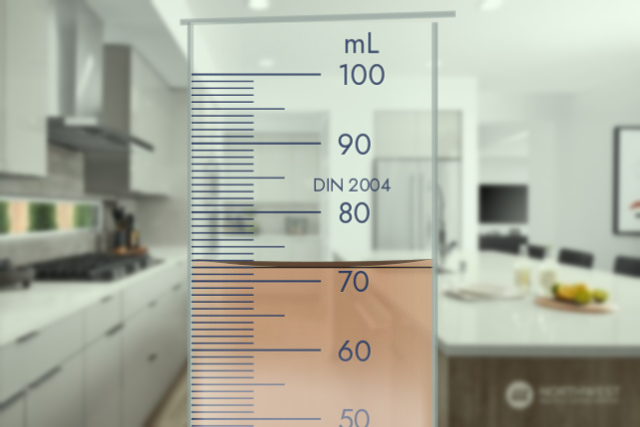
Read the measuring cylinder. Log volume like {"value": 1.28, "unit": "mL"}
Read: {"value": 72, "unit": "mL"}
